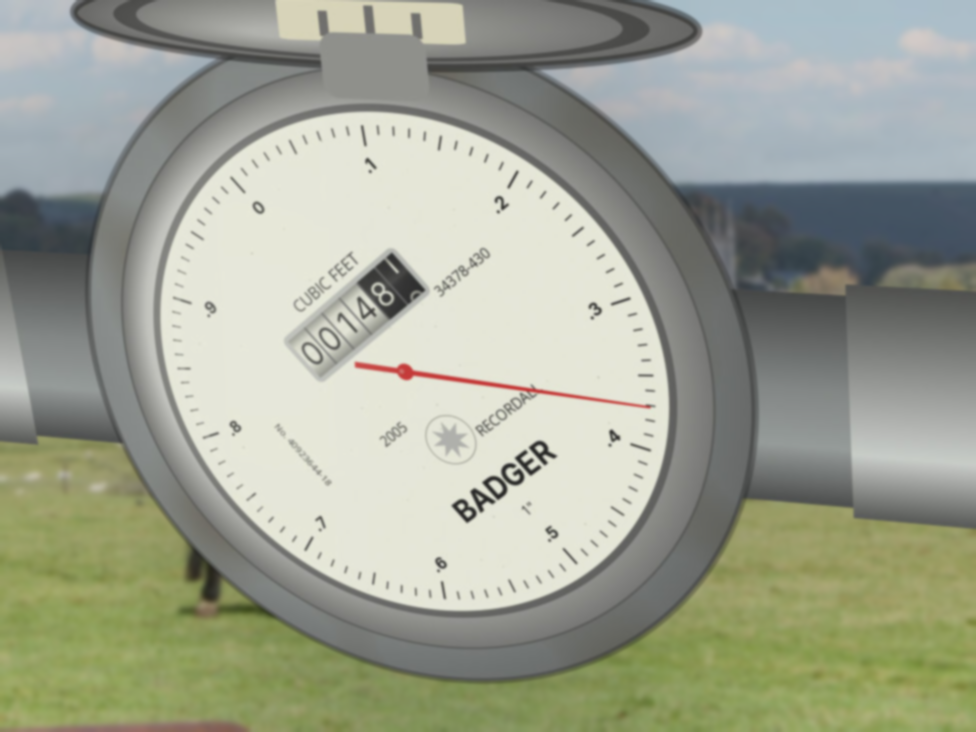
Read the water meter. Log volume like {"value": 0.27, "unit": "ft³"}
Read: {"value": 1481.37, "unit": "ft³"}
